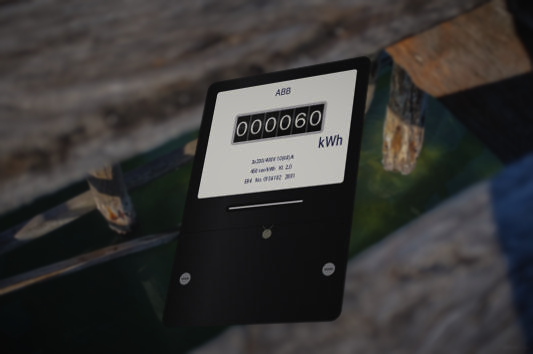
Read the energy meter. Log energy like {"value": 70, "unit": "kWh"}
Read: {"value": 60, "unit": "kWh"}
